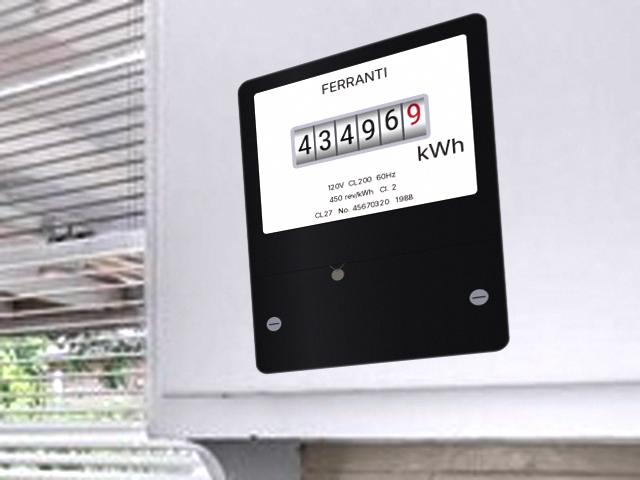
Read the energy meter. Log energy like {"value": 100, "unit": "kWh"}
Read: {"value": 43496.9, "unit": "kWh"}
